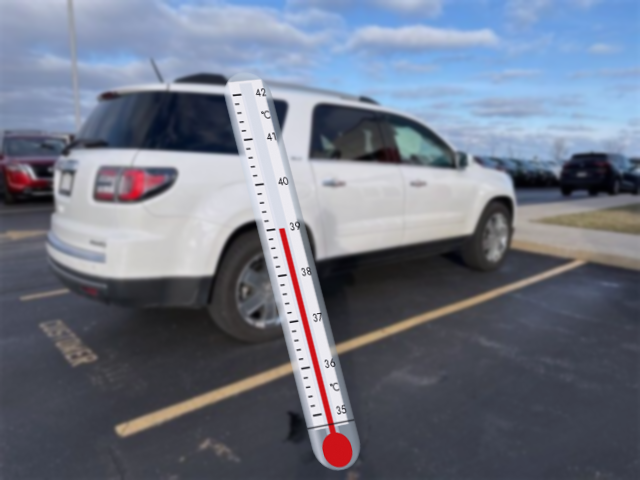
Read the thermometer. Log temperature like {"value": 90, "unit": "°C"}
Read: {"value": 39, "unit": "°C"}
